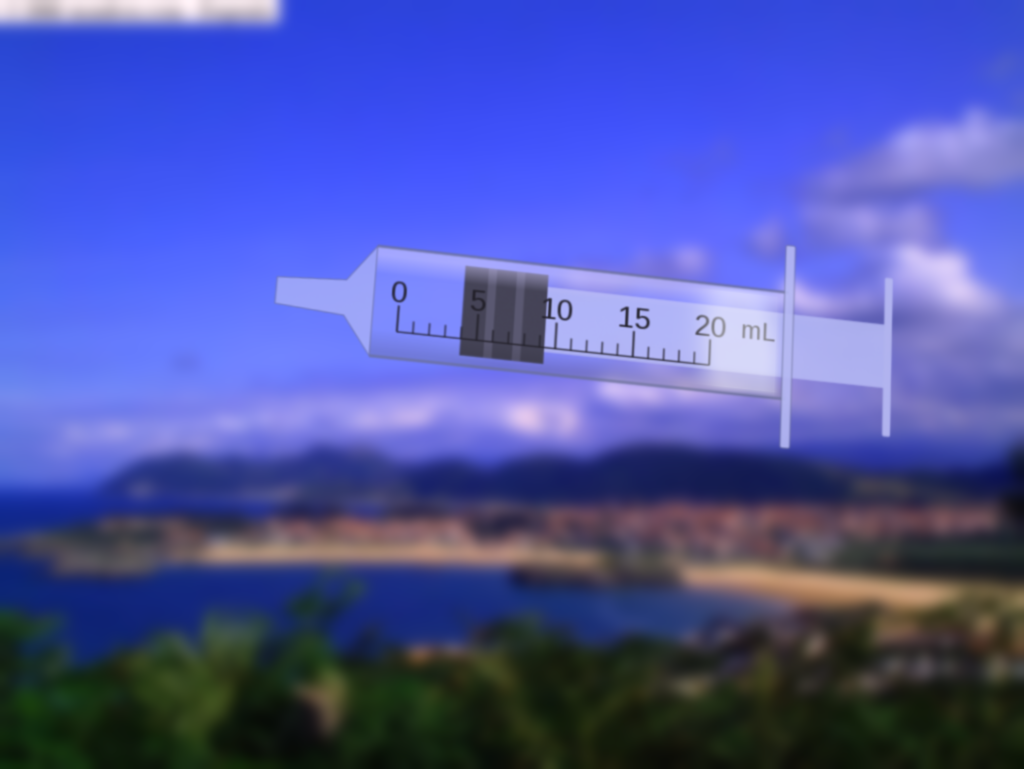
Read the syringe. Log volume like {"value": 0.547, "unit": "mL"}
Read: {"value": 4, "unit": "mL"}
